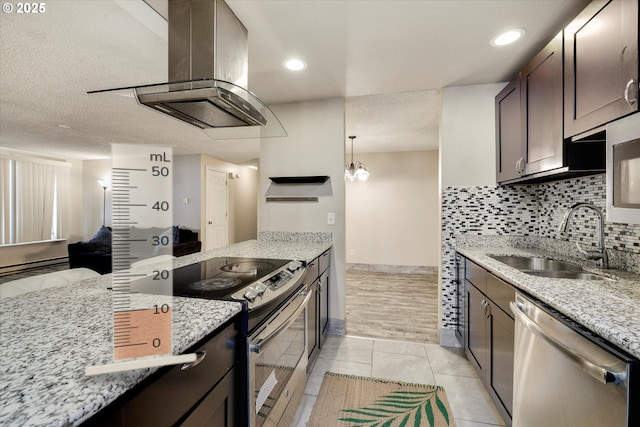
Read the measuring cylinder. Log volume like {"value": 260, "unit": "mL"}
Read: {"value": 10, "unit": "mL"}
